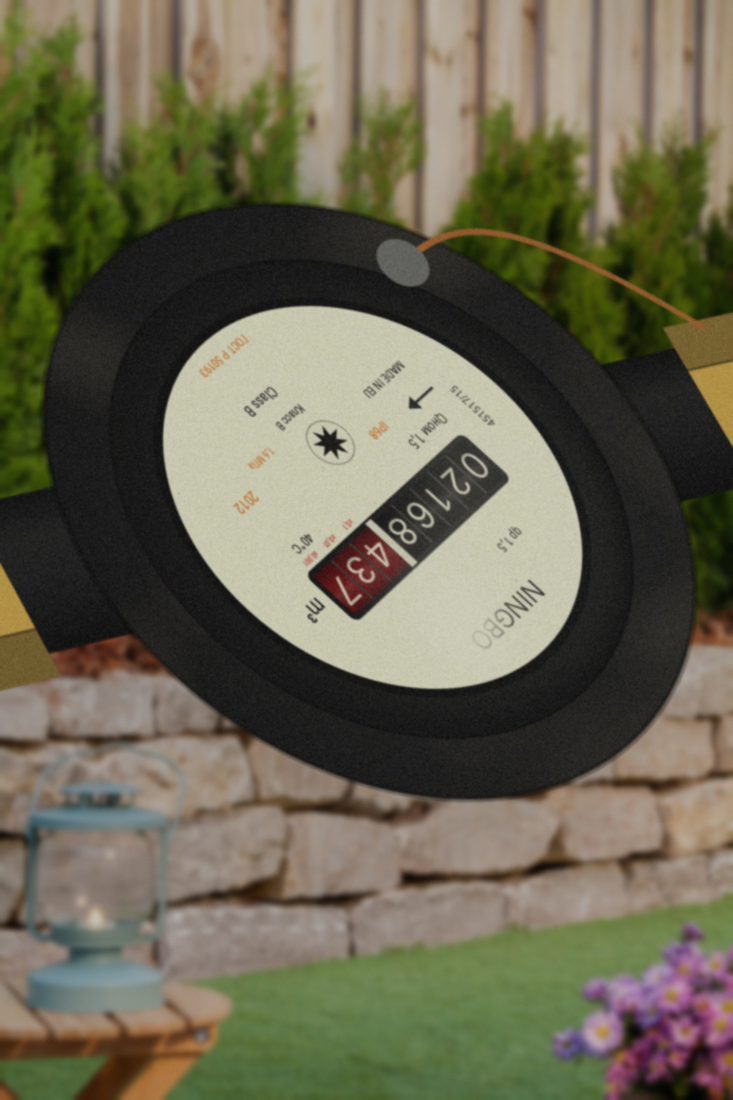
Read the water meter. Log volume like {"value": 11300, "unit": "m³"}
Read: {"value": 2168.437, "unit": "m³"}
